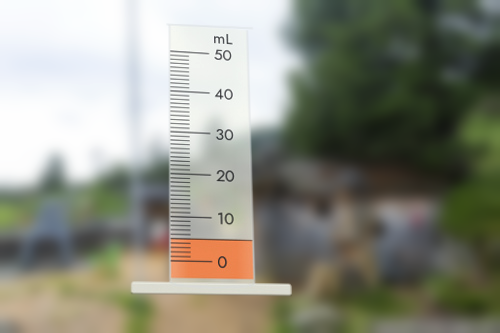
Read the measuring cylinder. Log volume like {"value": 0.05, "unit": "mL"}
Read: {"value": 5, "unit": "mL"}
